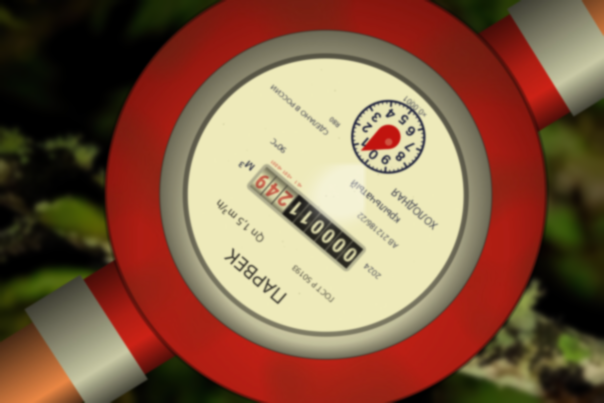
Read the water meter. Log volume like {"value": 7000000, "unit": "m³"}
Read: {"value": 11.2490, "unit": "m³"}
